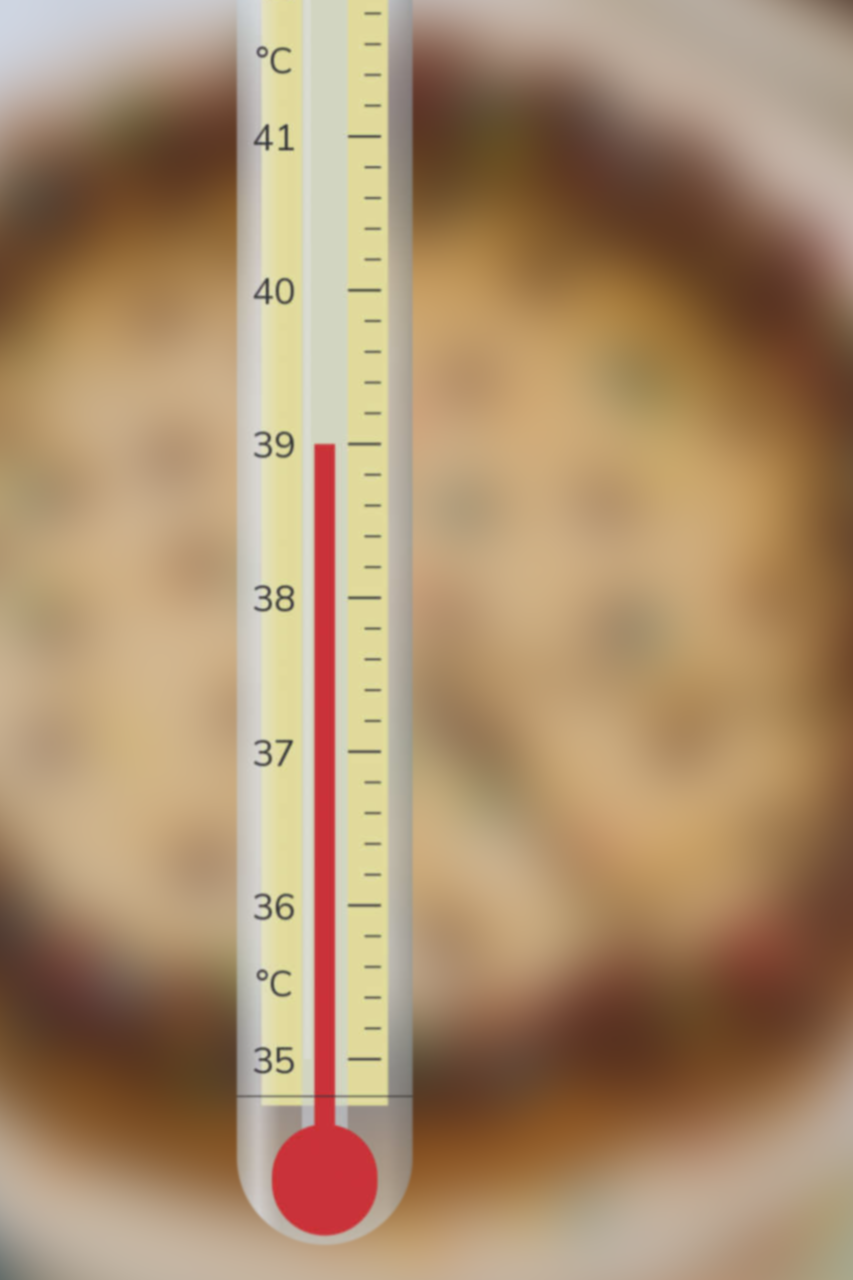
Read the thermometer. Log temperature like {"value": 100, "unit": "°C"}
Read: {"value": 39, "unit": "°C"}
